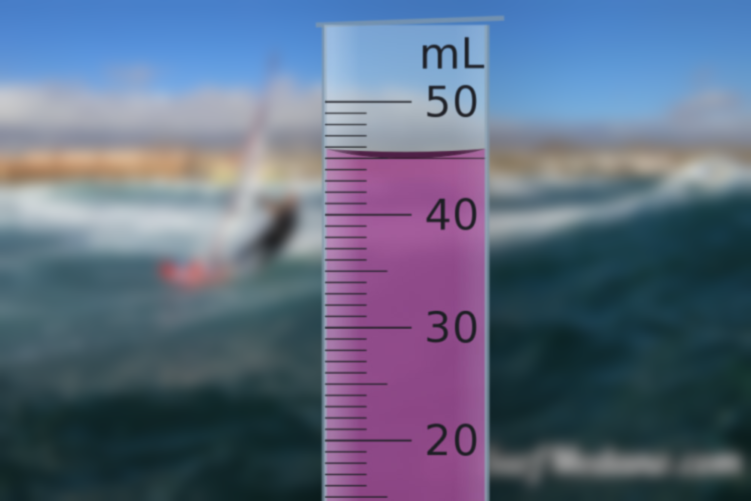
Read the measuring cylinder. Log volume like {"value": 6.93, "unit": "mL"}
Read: {"value": 45, "unit": "mL"}
